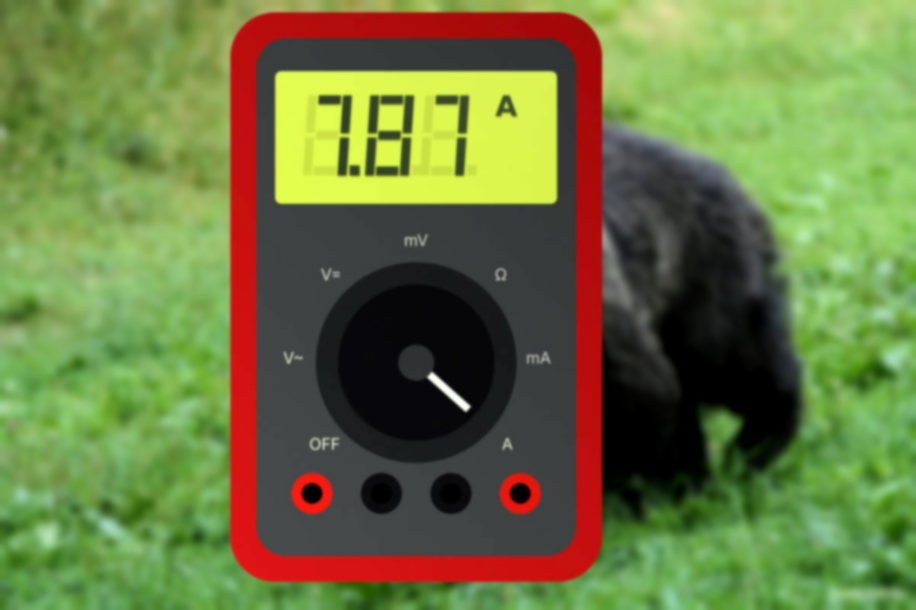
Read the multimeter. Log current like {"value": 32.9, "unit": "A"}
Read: {"value": 7.87, "unit": "A"}
